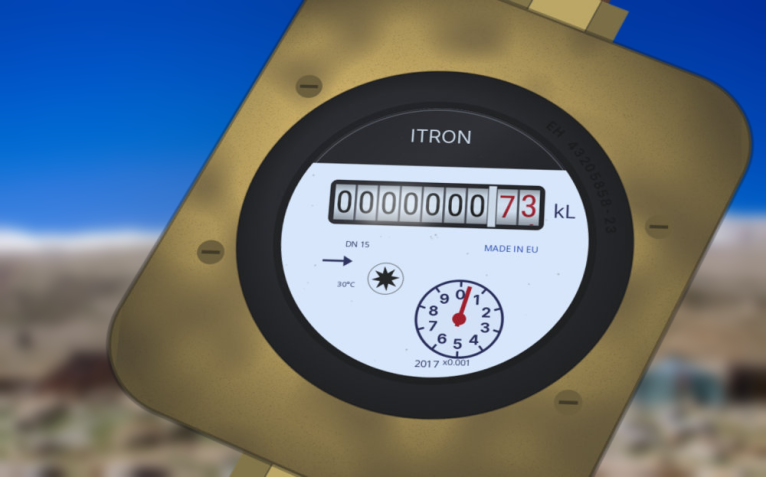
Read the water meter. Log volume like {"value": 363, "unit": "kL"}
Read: {"value": 0.730, "unit": "kL"}
